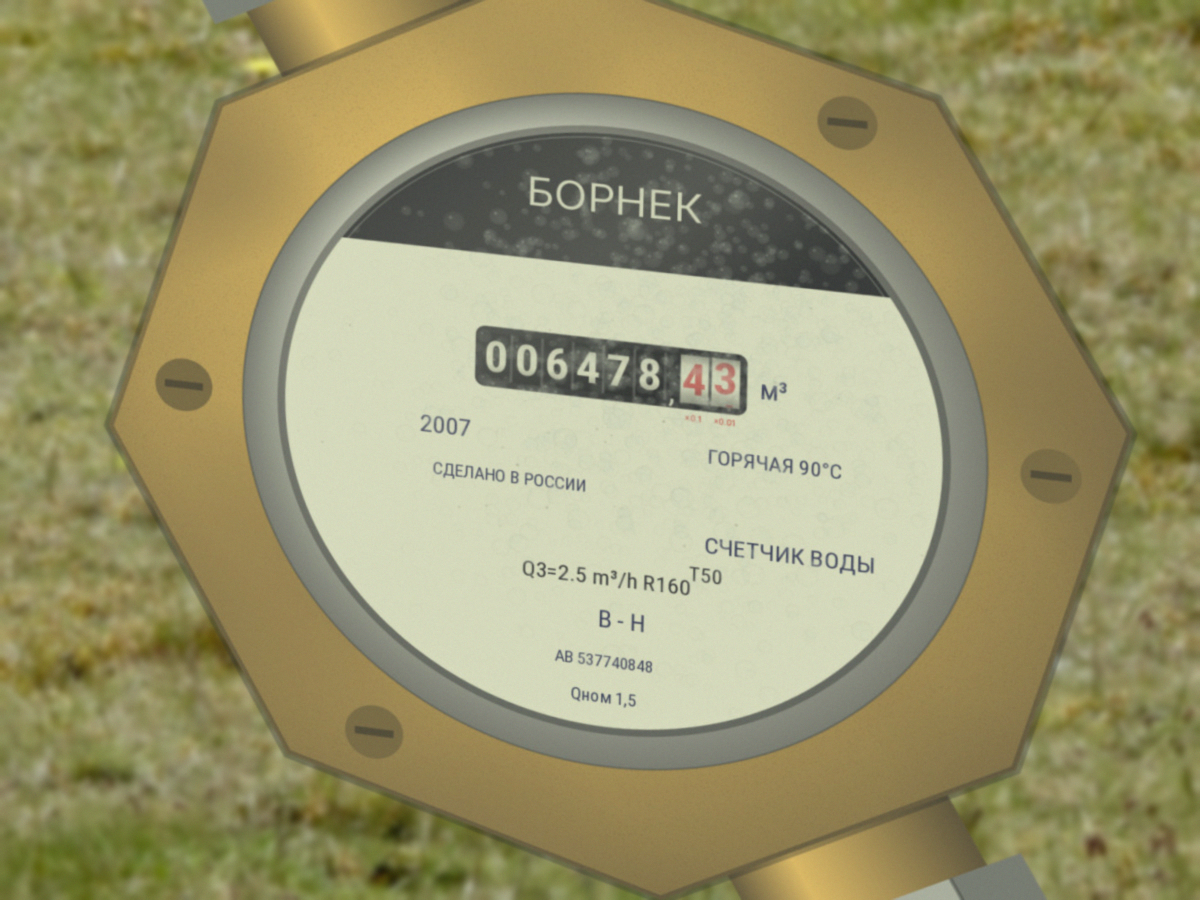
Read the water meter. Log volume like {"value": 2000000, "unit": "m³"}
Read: {"value": 6478.43, "unit": "m³"}
